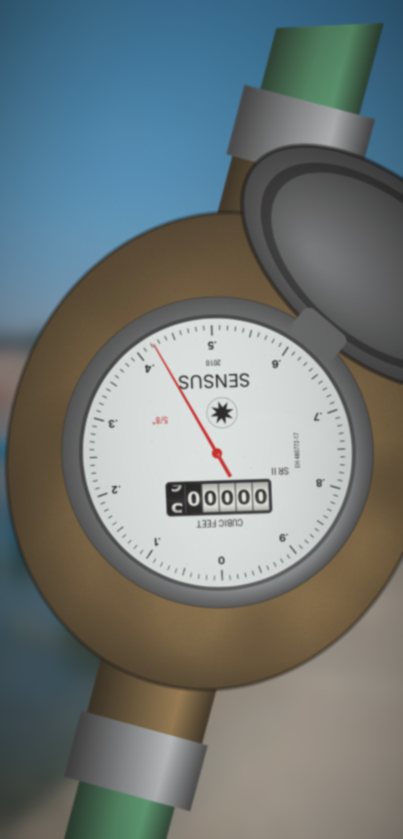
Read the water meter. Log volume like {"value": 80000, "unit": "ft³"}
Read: {"value": 5.42, "unit": "ft³"}
